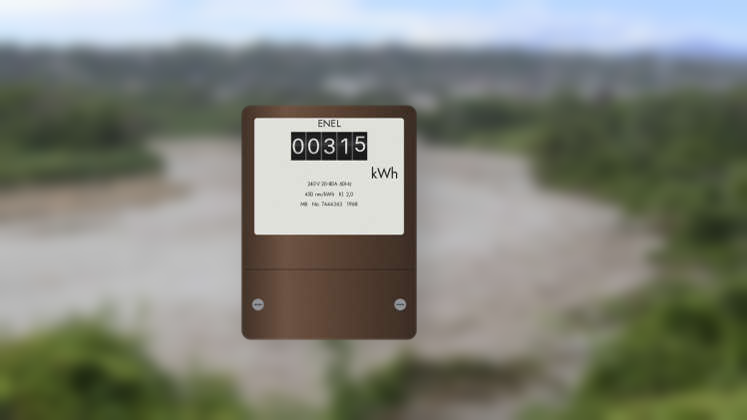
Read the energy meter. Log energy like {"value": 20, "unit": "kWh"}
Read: {"value": 315, "unit": "kWh"}
